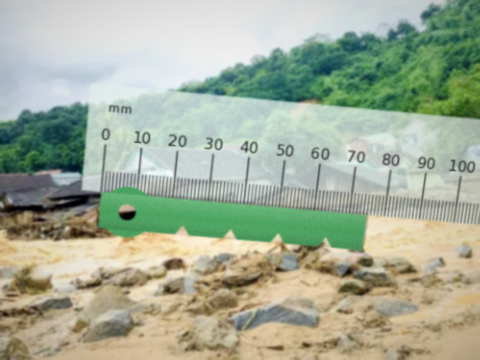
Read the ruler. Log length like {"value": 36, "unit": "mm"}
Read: {"value": 75, "unit": "mm"}
